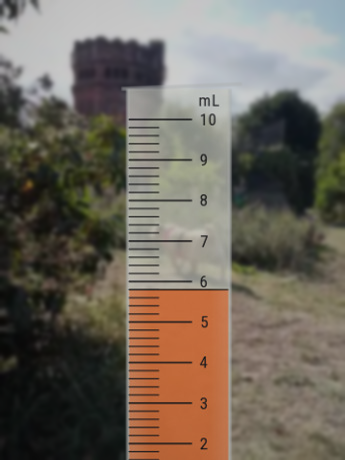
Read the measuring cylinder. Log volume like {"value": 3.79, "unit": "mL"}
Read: {"value": 5.8, "unit": "mL"}
